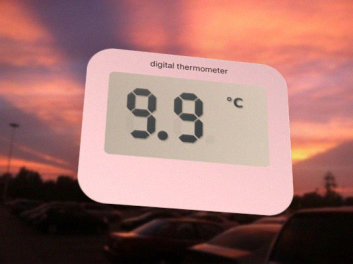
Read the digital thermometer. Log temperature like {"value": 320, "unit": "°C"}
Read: {"value": 9.9, "unit": "°C"}
